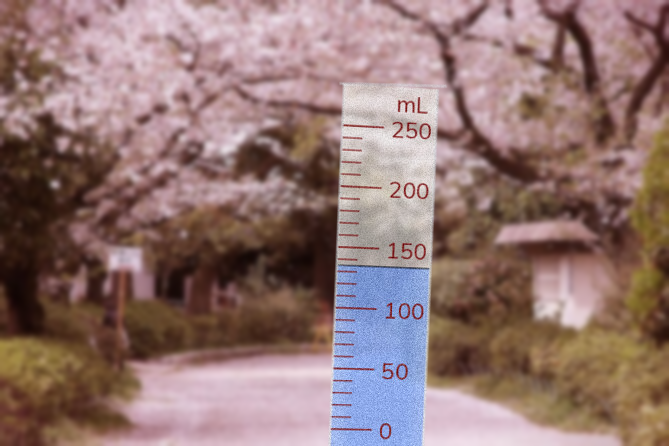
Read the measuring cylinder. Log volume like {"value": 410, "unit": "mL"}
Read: {"value": 135, "unit": "mL"}
